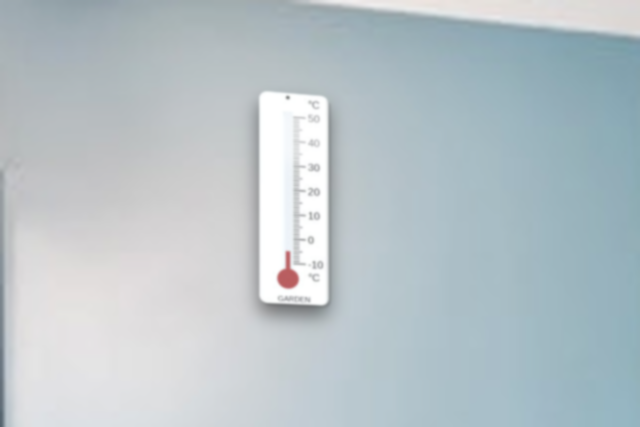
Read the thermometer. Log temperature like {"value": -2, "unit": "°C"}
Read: {"value": -5, "unit": "°C"}
